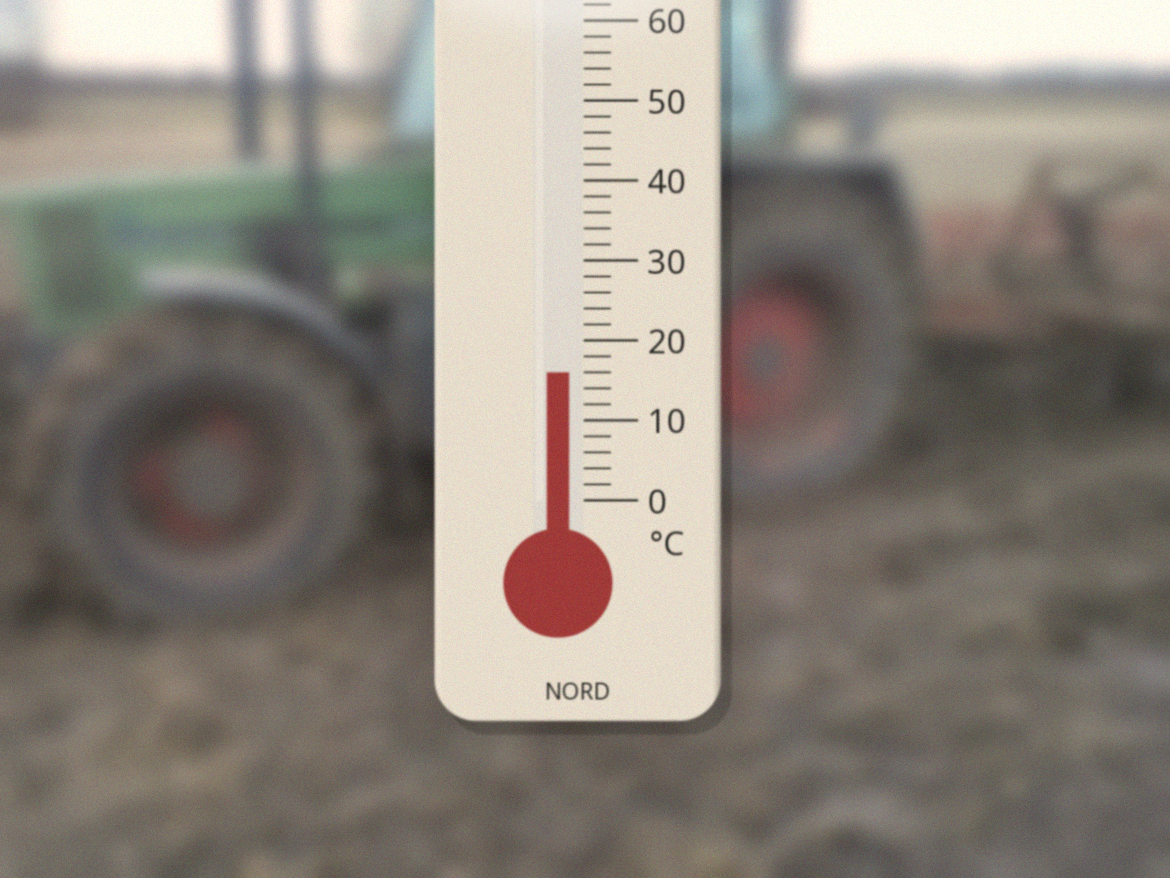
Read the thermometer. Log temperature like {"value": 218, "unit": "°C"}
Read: {"value": 16, "unit": "°C"}
